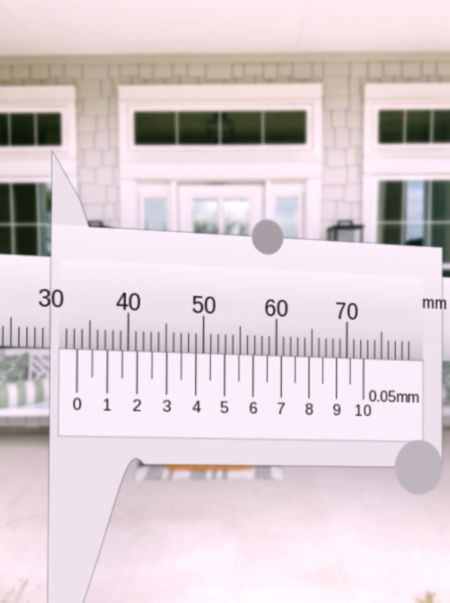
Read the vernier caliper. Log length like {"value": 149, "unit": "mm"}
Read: {"value": 33.4, "unit": "mm"}
